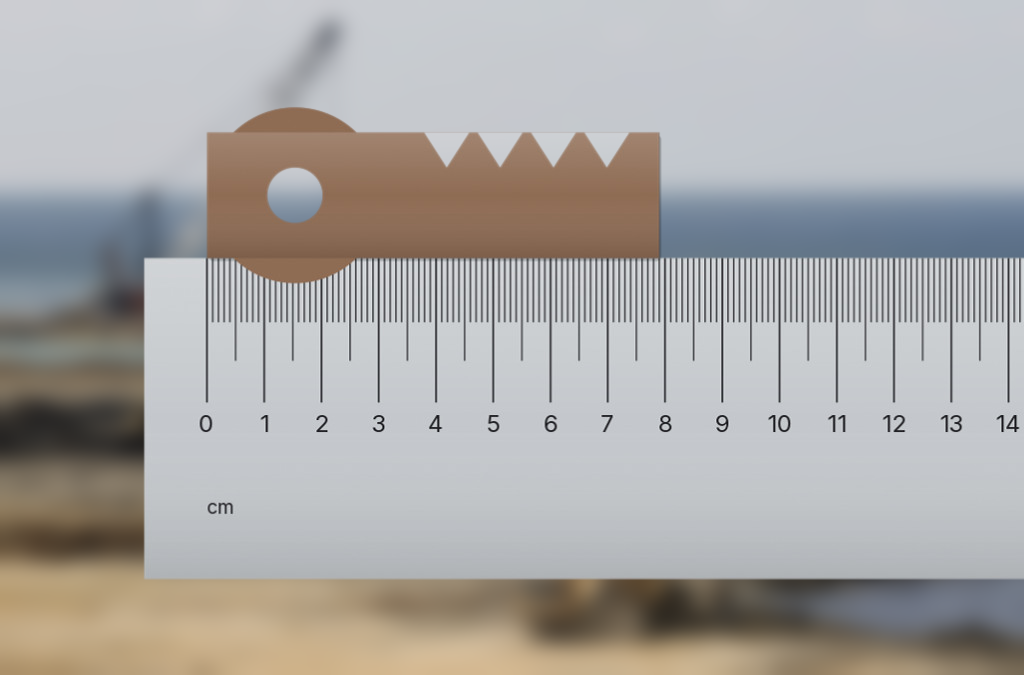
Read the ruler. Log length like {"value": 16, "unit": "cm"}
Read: {"value": 7.9, "unit": "cm"}
